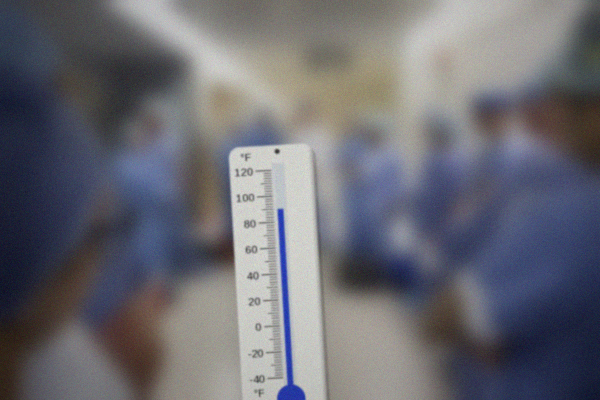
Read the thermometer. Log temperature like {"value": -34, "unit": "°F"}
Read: {"value": 90, "unit": "°F"}
